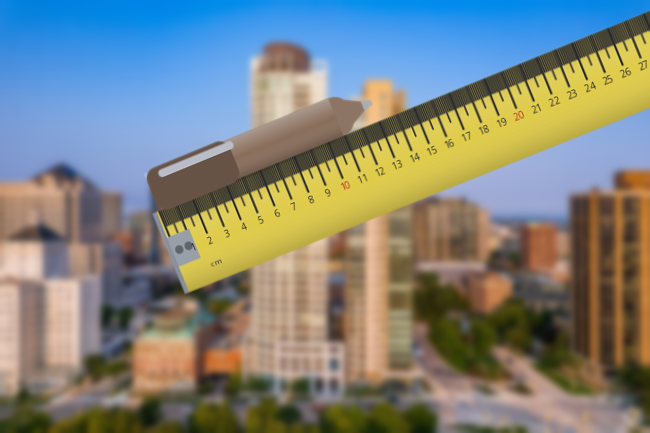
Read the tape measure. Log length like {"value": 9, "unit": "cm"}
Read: {"value": 13, "unit": "cm"}
